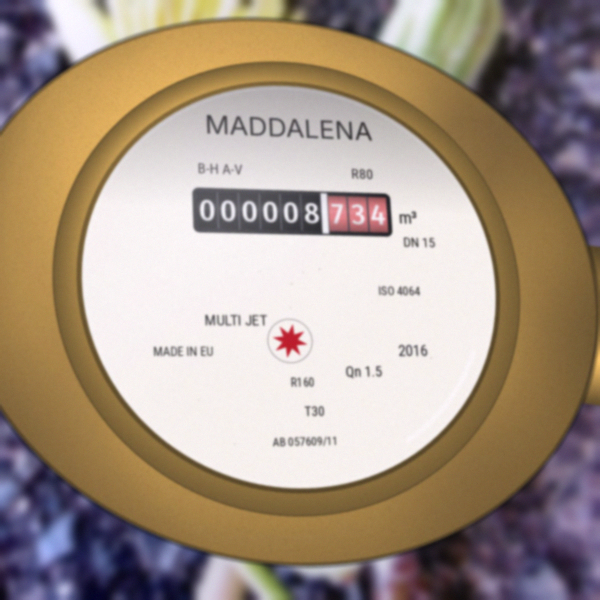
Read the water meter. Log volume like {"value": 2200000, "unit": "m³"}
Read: {"value": 8.734, "unit": "m³"}
